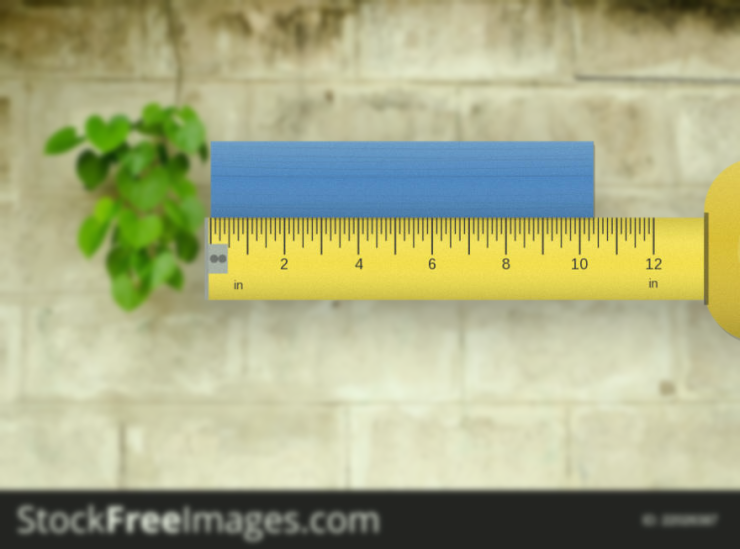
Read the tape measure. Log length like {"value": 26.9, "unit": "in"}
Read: {"value": 10.375, "unit": "in"}
